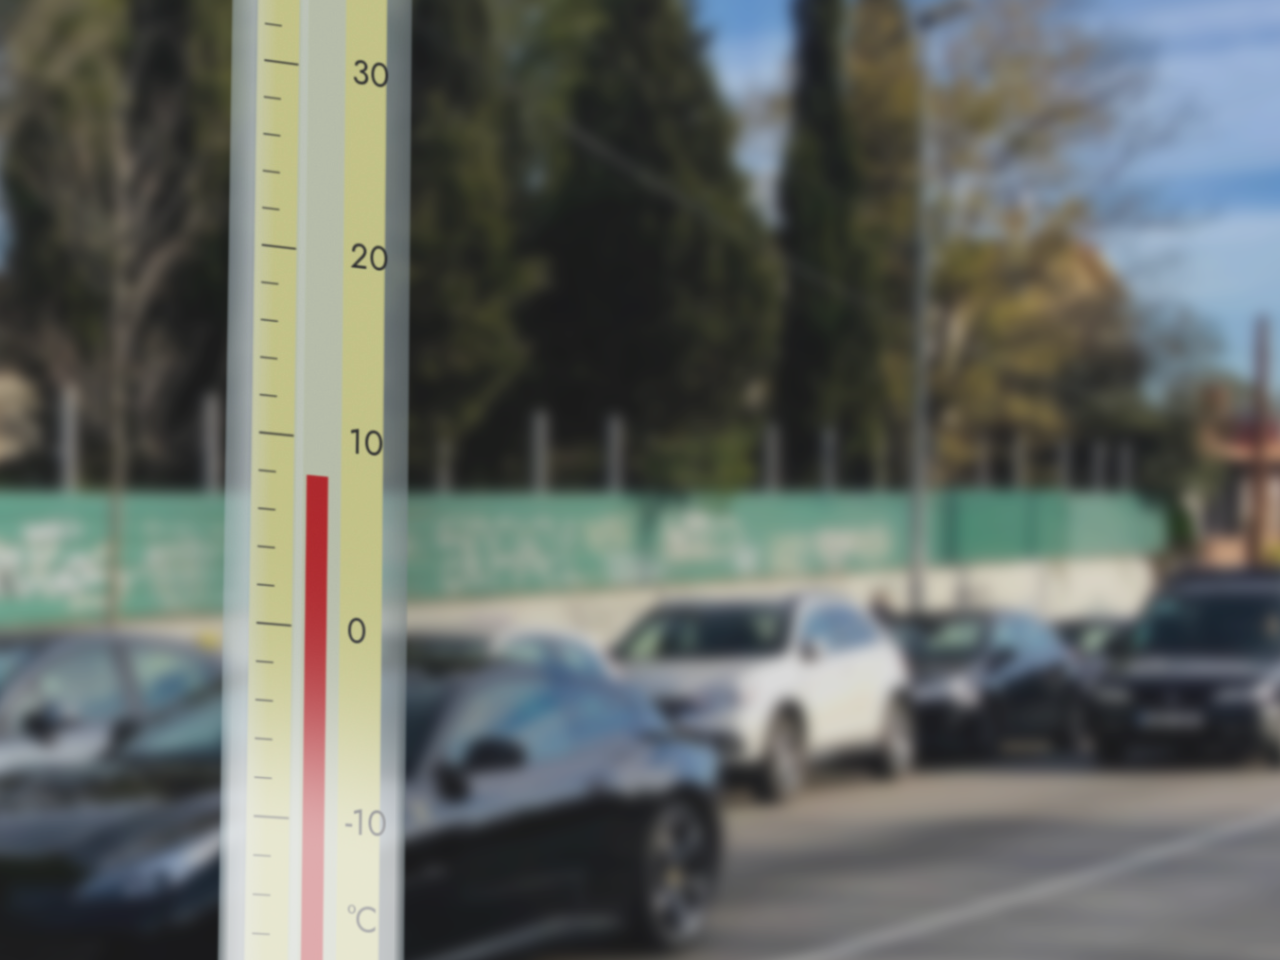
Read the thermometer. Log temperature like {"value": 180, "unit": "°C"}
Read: {"value": 8, "unit": "°C"}
